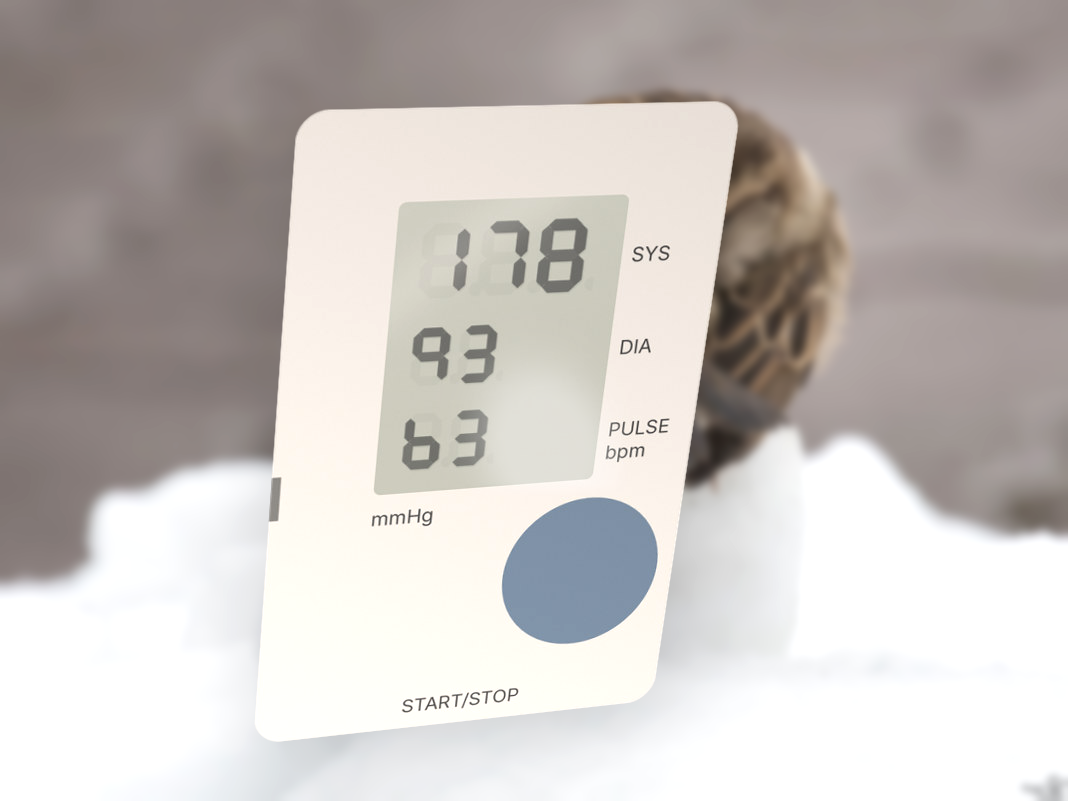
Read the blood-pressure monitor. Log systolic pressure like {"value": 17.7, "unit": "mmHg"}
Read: {"value": 178, "unit": "mmHg"}
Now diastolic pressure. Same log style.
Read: {"value": 93, "unit": "mmHg"}
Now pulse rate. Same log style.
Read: {"value": 63, "unit": "bpm"}
